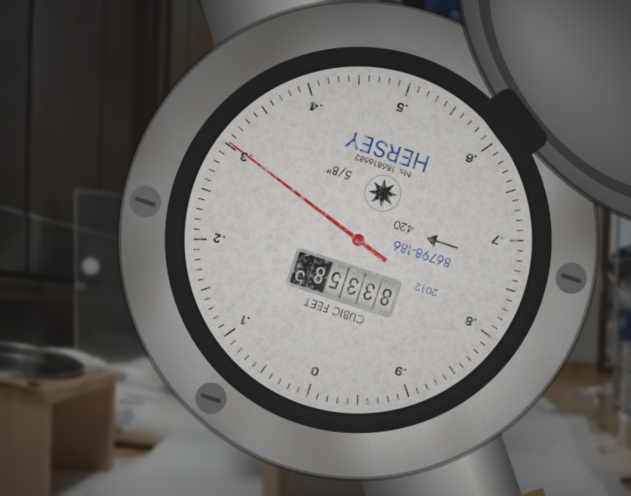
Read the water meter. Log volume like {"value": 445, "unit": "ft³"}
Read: {"value": 833585.30, "unit": "ft³"}
